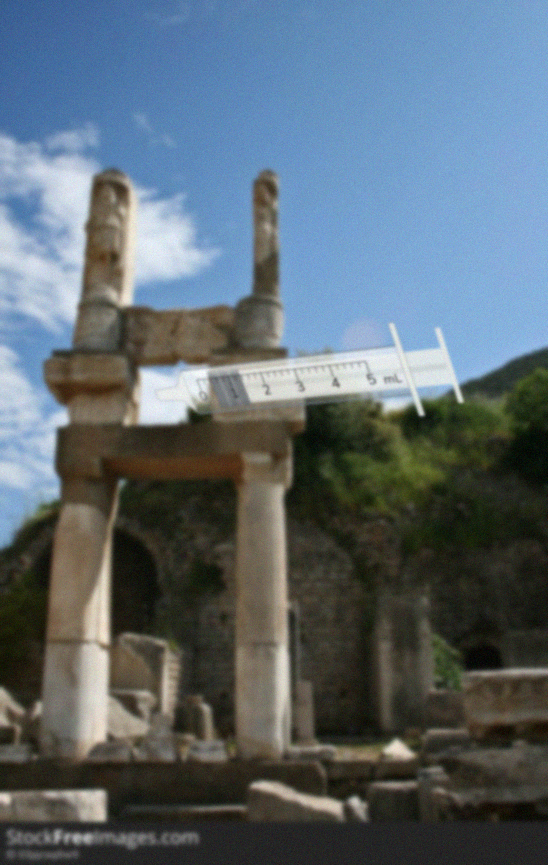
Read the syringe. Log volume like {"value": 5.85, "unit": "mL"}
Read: {"value": 0.4, "unit": "mL"}
